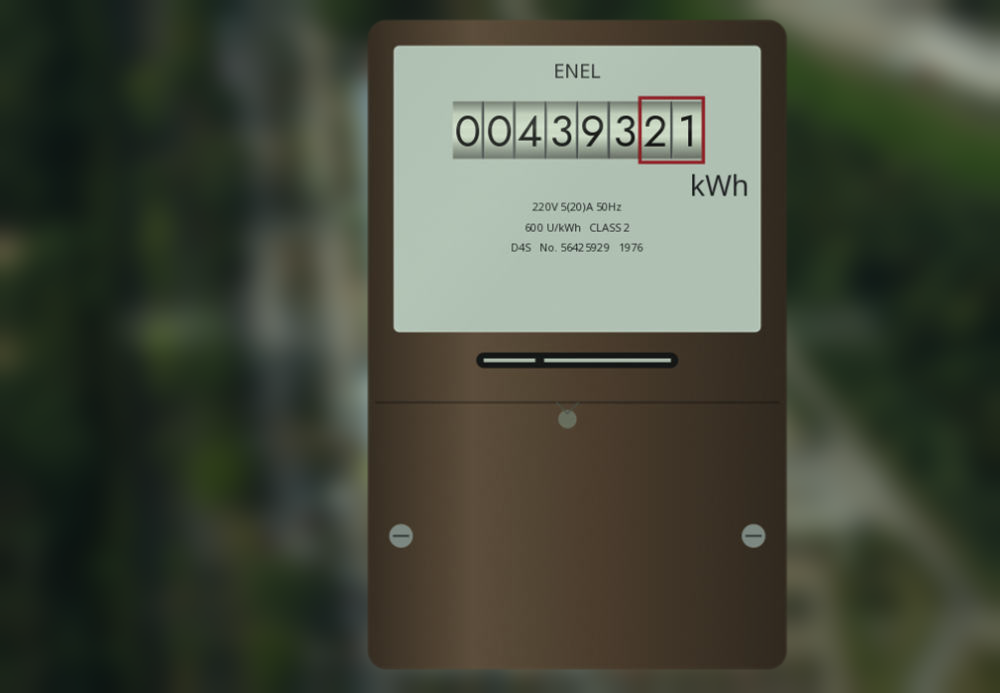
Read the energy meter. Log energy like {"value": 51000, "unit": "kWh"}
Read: {"value": 4393.21, "unit": "kWh"}
